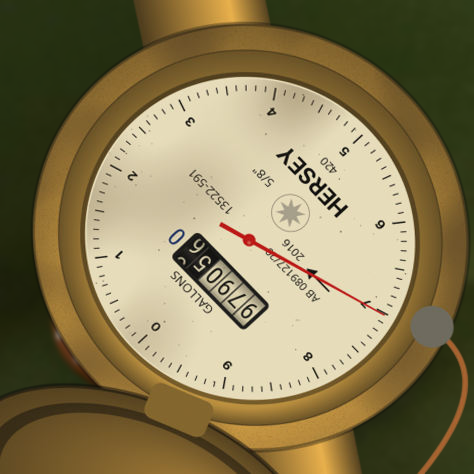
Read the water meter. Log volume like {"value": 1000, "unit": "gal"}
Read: {"value": 9790557.0, "unit": "gal"}
